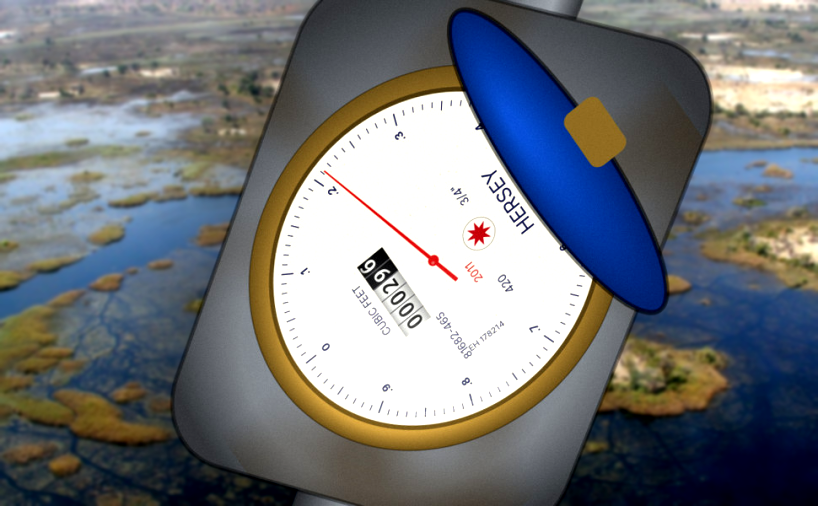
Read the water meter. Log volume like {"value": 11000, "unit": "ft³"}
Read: {"value": 296.21, "unit": "ft³"}
